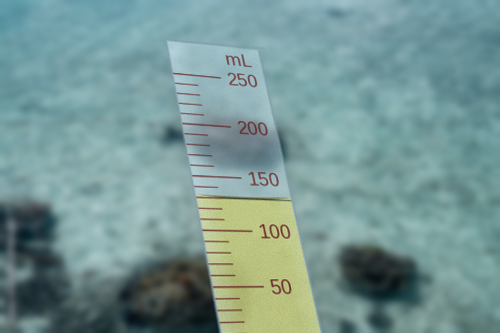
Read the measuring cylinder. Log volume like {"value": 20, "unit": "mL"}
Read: {"value": 130, "unit": "mL"}
